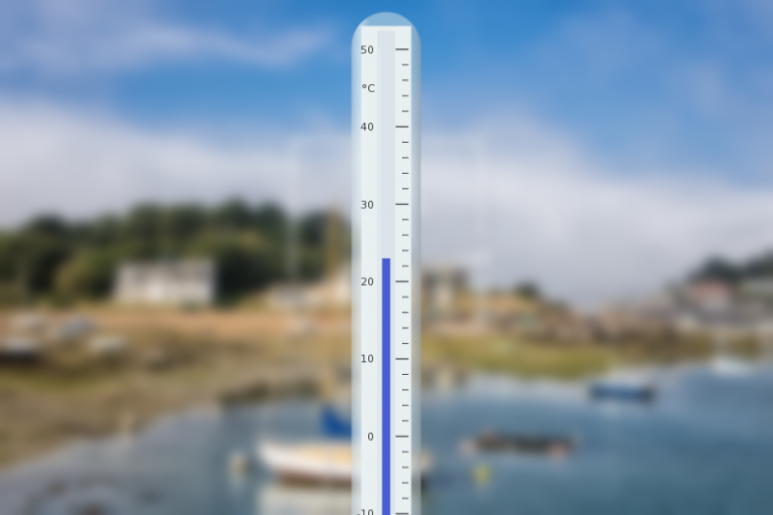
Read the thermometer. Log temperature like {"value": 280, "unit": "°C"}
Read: {"value": 23, "unit": "°C"}
